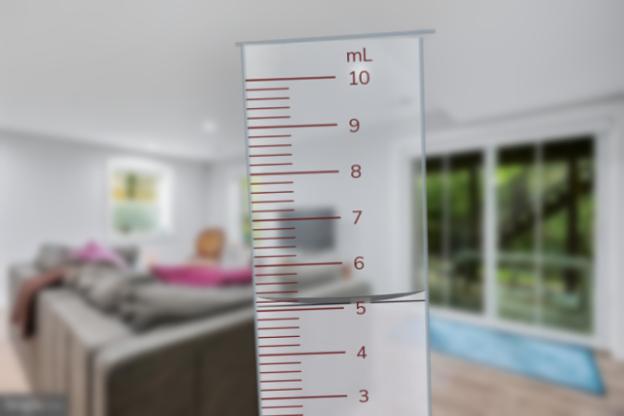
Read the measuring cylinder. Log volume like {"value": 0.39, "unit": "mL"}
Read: {"value": 5.1, "unit": "mL"}
